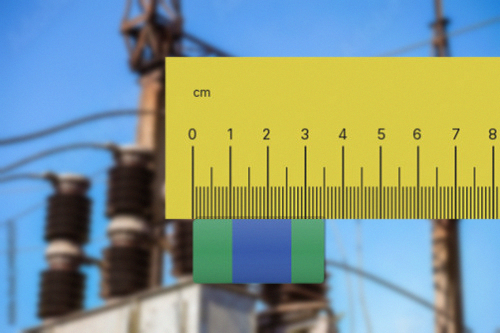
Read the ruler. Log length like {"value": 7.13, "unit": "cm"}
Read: {"value": 3.5, "unit": "cm"}
